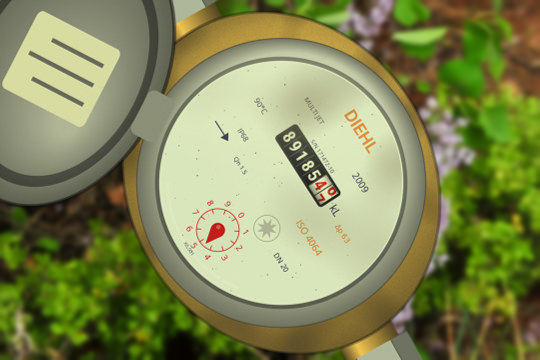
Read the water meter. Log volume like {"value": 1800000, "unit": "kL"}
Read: {"value": 89185.464, "unit": "kL"}
